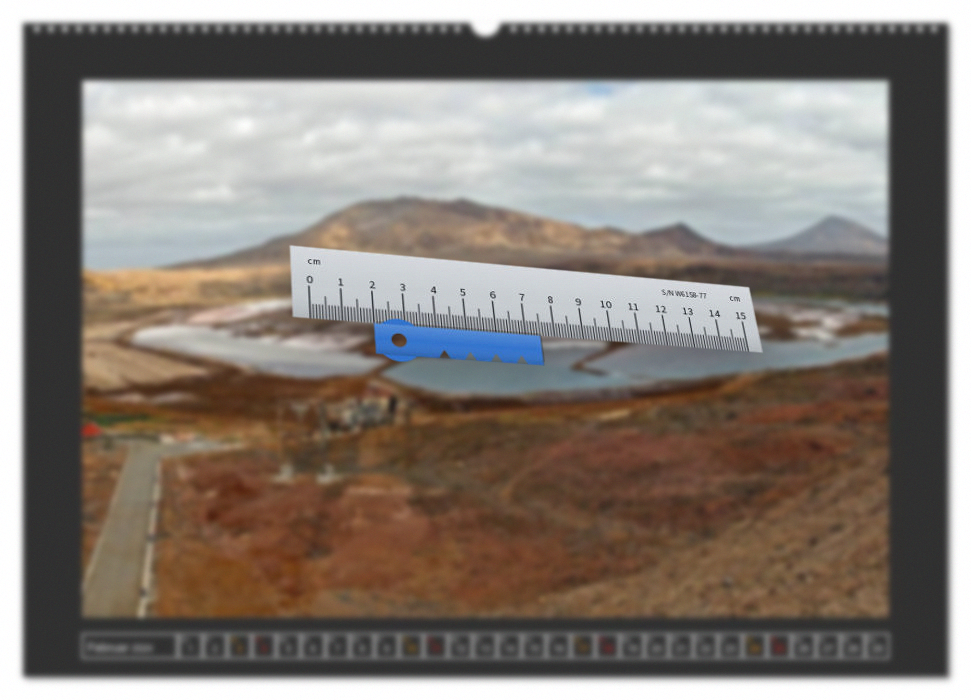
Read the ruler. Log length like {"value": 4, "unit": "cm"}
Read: {"value": 5.5, "unit": "cm"}
